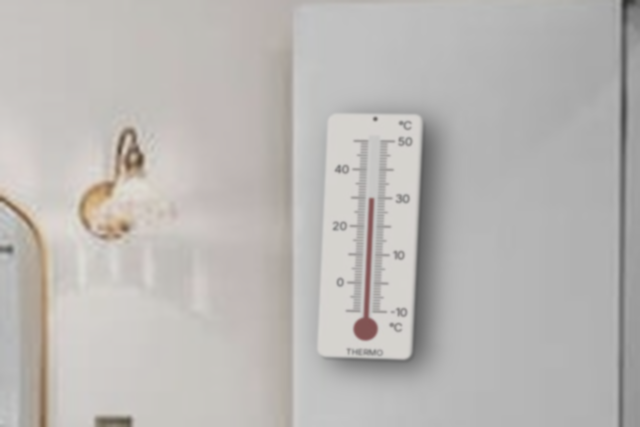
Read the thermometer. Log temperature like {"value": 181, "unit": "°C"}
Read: {"value": 30, "unit": "°C"}
